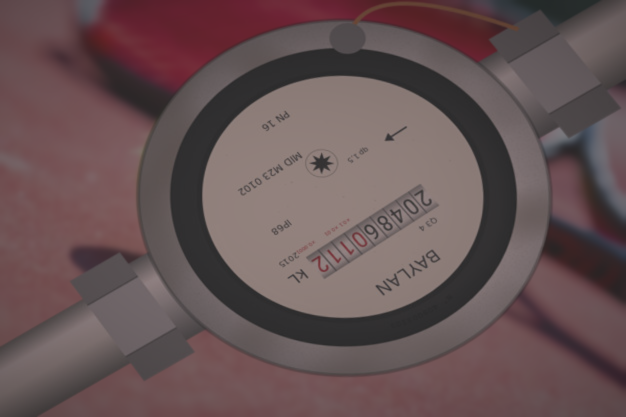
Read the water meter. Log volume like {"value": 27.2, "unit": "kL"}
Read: {"value": 20486.0112, "unit": "kL"}
